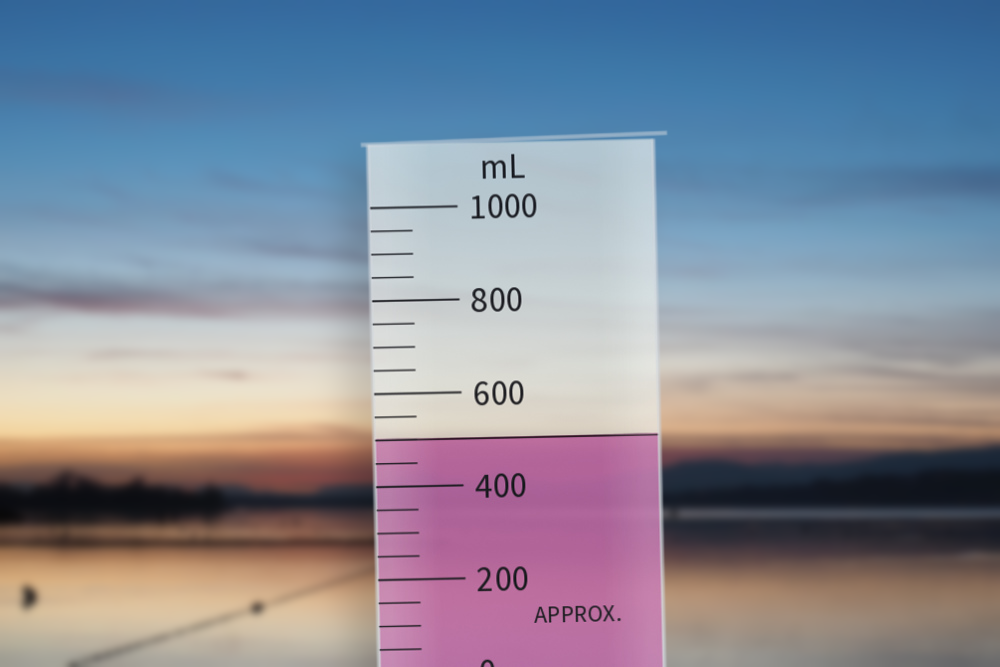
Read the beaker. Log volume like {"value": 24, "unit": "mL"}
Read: {"value": 500, "unit": "mL"}
